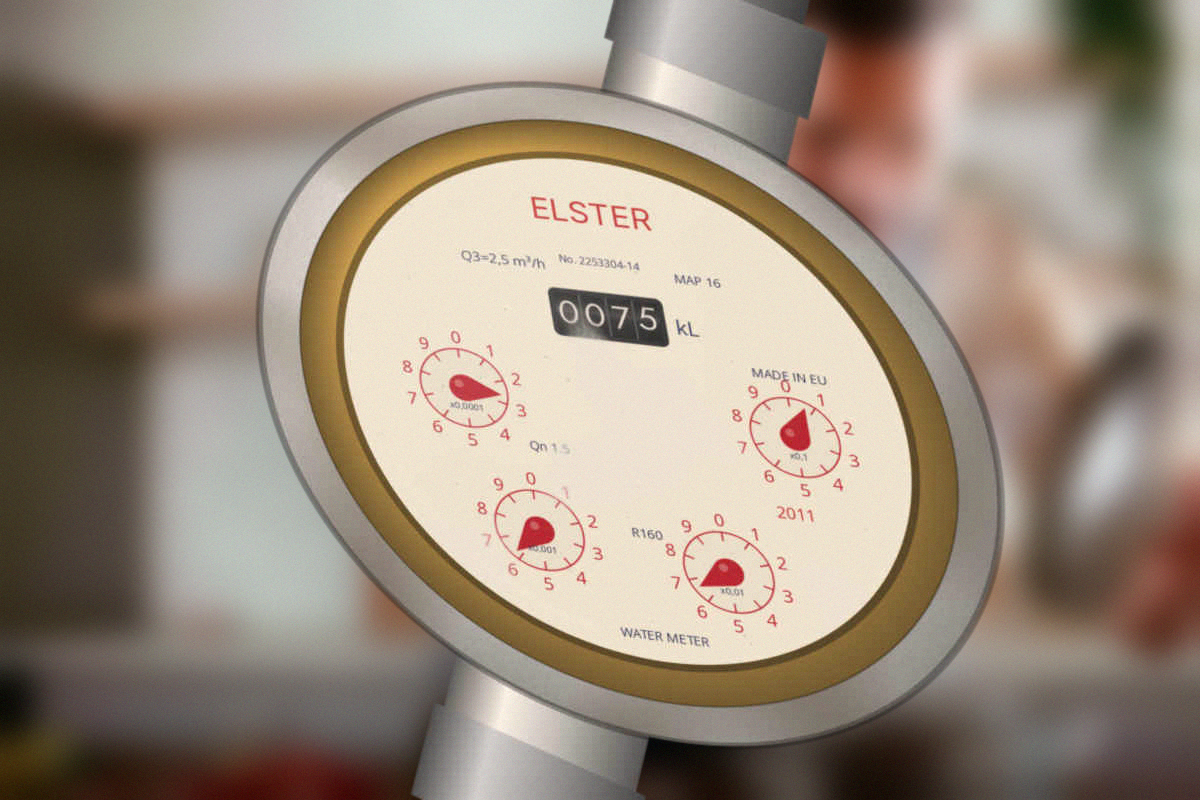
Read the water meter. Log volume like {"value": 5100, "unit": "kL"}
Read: {"value": 75.0662, "unit": "kL"}
